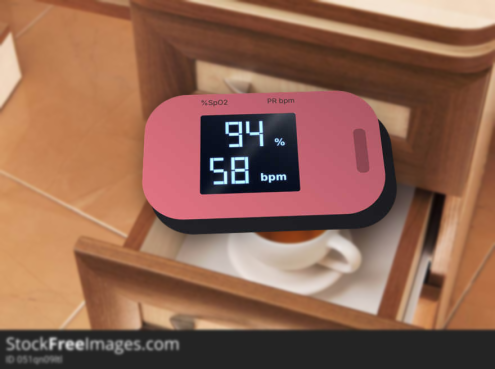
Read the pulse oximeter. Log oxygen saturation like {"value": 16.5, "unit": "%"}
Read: {"value": 94, "unit": "%"}
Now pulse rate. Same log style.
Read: {"value": 58, "unit": "bpm"}
